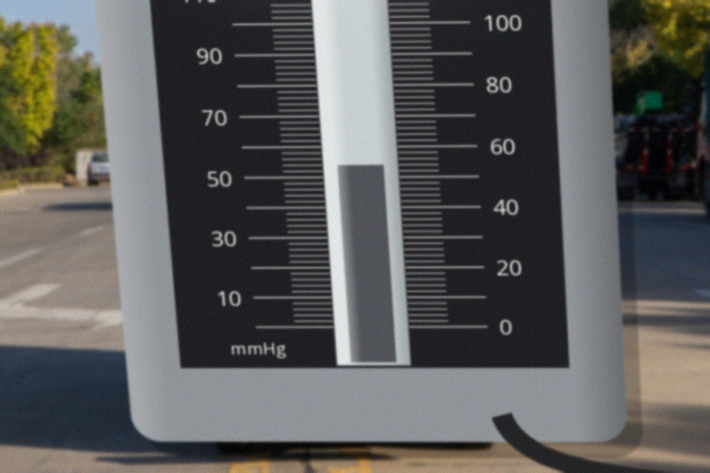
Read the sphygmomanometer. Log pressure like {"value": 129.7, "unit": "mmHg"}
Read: {"value": 54, "unit": "mmHg"}
